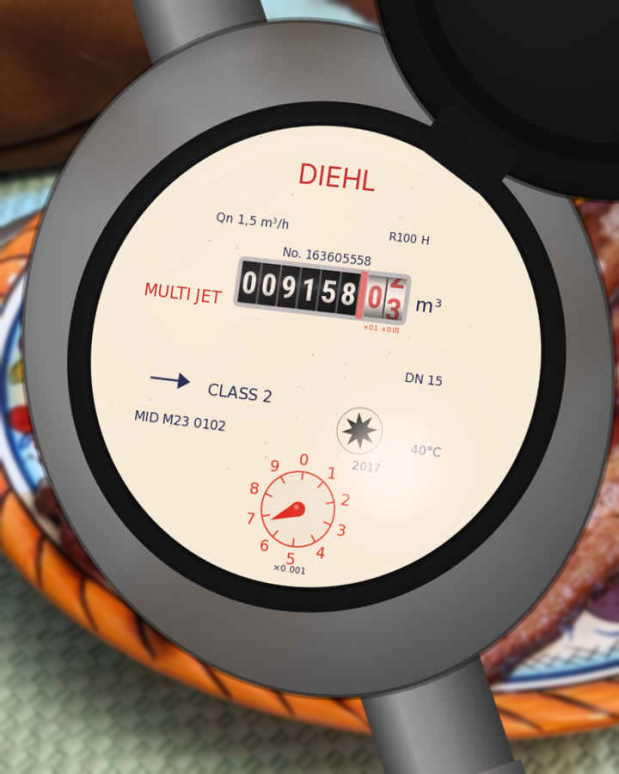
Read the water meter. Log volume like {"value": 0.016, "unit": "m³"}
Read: {"value": 9158.026, "unit": "m³"}
